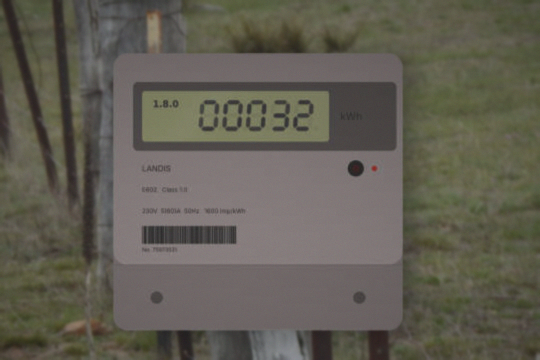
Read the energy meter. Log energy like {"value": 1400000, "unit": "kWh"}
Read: {"value": 32, "unit": "kWh"}
